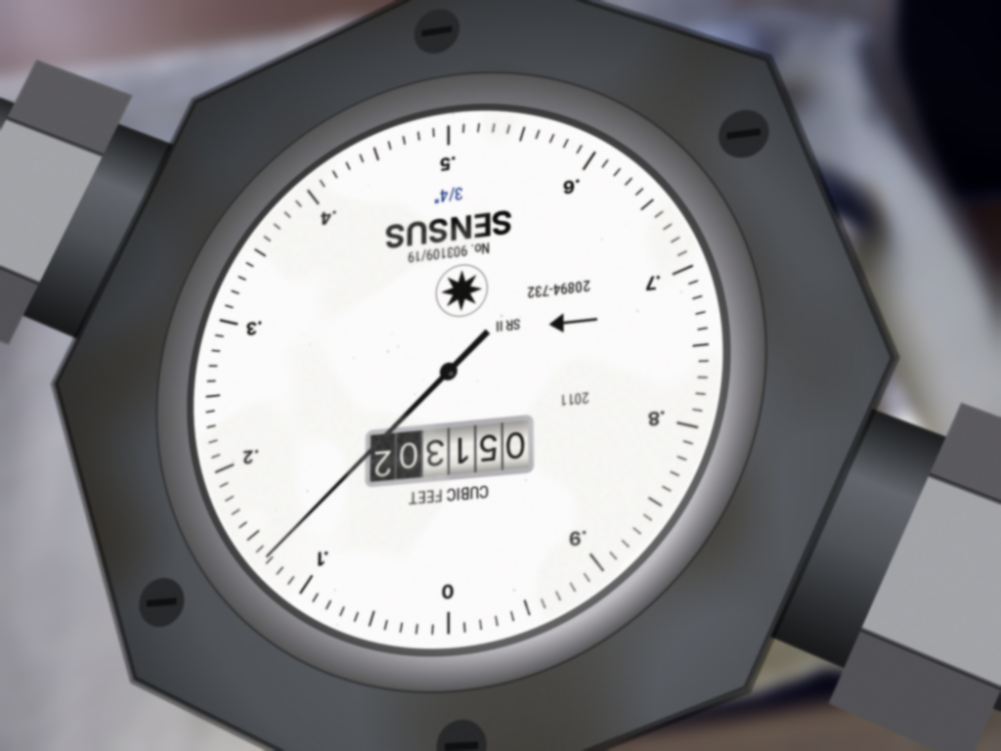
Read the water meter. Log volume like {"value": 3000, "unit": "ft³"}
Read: {"value": 51302.13, "unit": "ft³"}
